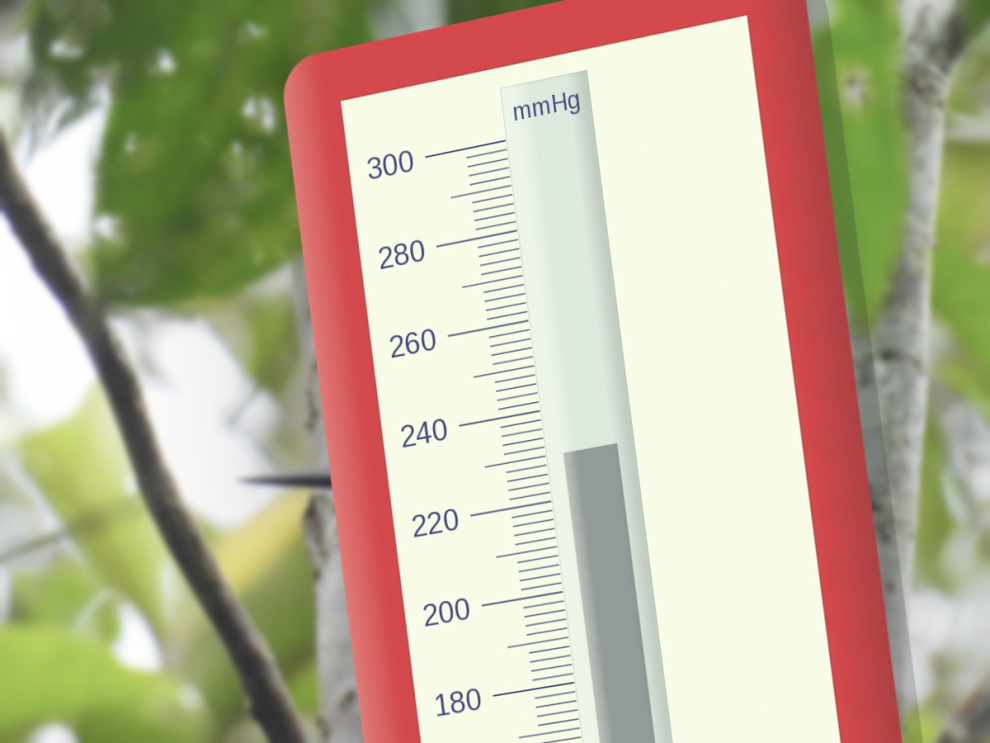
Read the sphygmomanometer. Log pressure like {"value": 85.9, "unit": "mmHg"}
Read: {"value": 230, "unit": "mmHg"}
